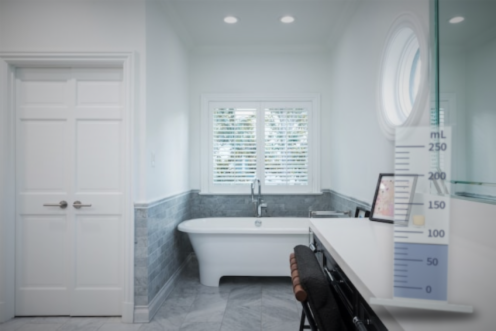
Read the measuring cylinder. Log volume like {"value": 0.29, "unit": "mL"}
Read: {"value": 80, "unit": "mL"}
